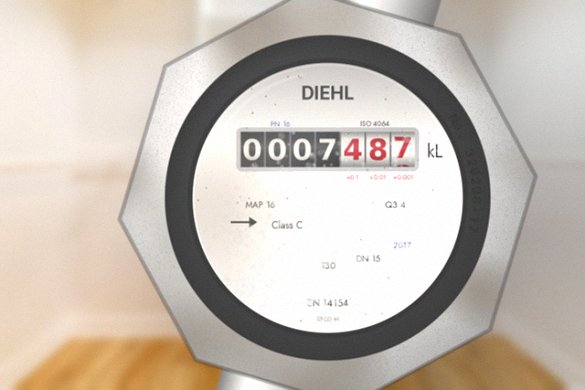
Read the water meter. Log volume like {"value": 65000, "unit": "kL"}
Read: {"value": 7.487, "unit": "kL"}
